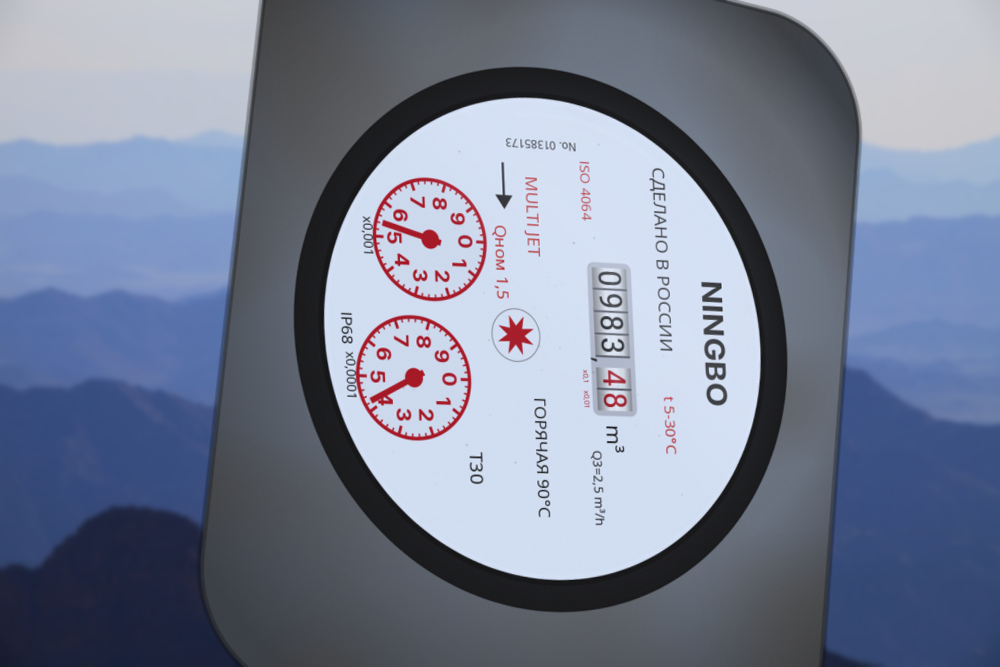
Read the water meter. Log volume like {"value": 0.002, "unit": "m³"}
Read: {"value": 983.4854, "unit": "m³"}
